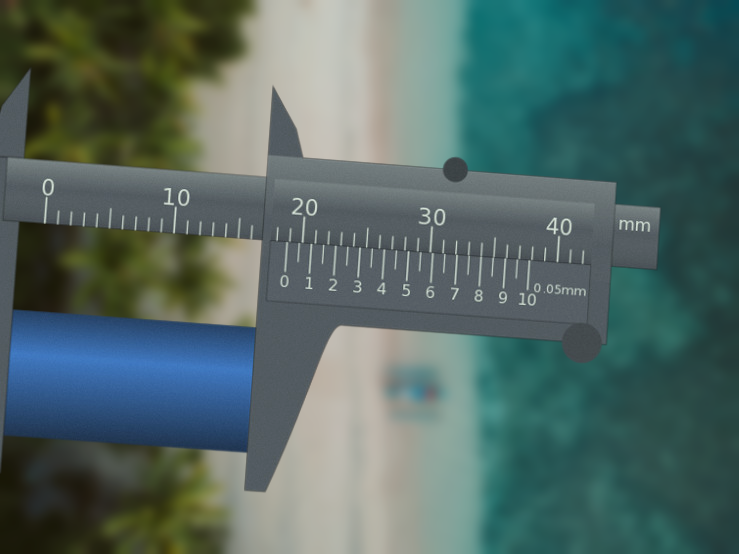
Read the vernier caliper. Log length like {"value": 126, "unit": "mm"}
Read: {"value": 18.8, "unit": "mm"}
